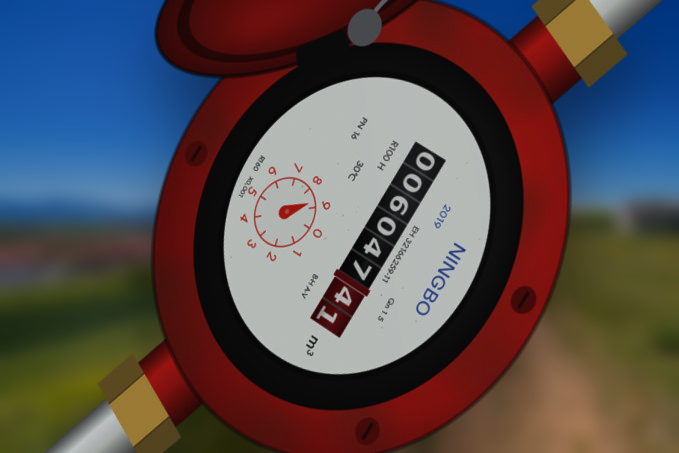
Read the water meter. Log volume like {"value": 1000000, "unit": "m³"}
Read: {"value": 6047.408, "unit": "m³"}
